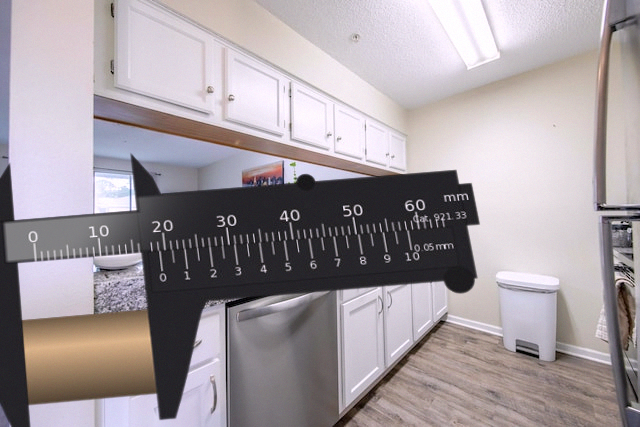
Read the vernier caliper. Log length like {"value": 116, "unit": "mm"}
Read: {"value": 19.2, "unit": "mm"}
